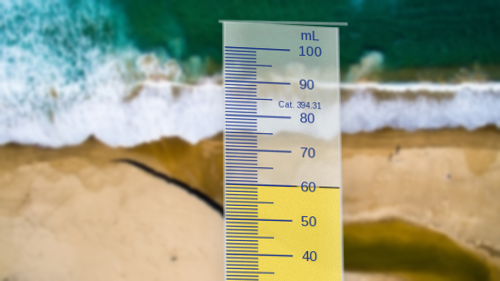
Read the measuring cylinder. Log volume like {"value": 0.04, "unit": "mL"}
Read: {"value": 60, "unit": "mL"}
